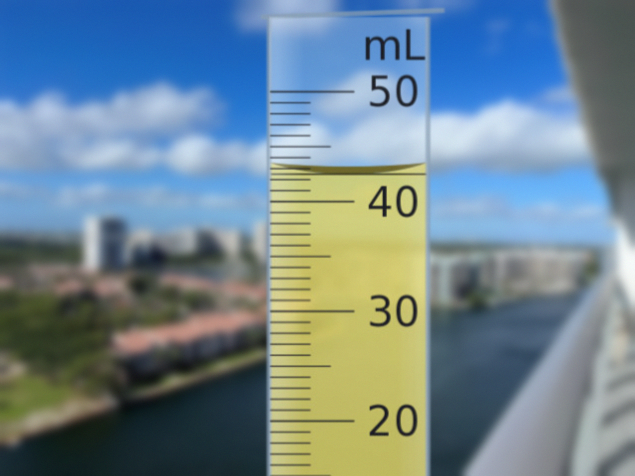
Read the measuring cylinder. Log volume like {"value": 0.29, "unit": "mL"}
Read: {"value": 42.5, "unit": "mL"}
